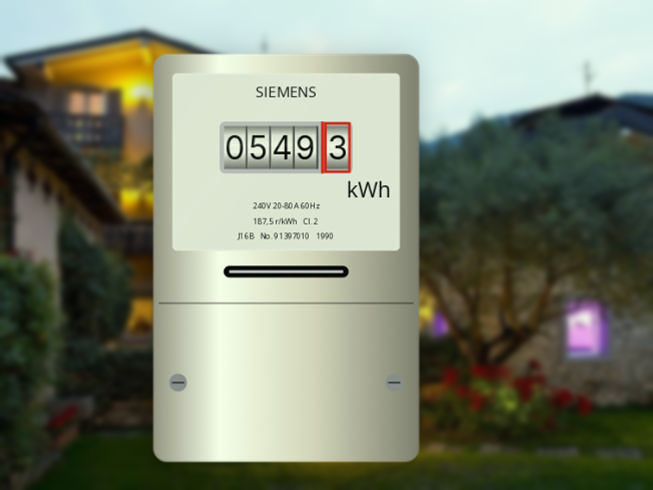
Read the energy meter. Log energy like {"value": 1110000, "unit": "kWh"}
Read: {"value": 549.3, "unit": "kWh"}
